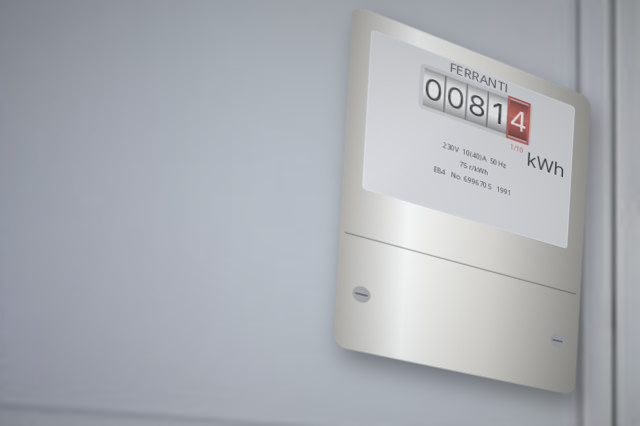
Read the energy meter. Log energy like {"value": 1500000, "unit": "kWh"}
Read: {"value": 81.4, "unit": "kWh"}
